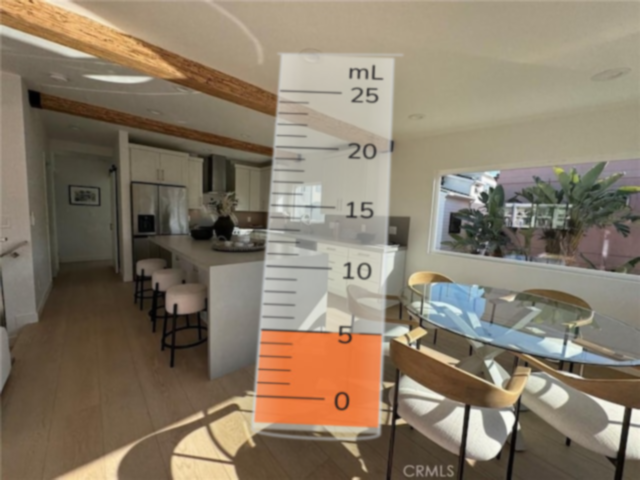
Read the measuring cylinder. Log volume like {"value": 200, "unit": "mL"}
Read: {"value": 5, "unit": "mL"}
